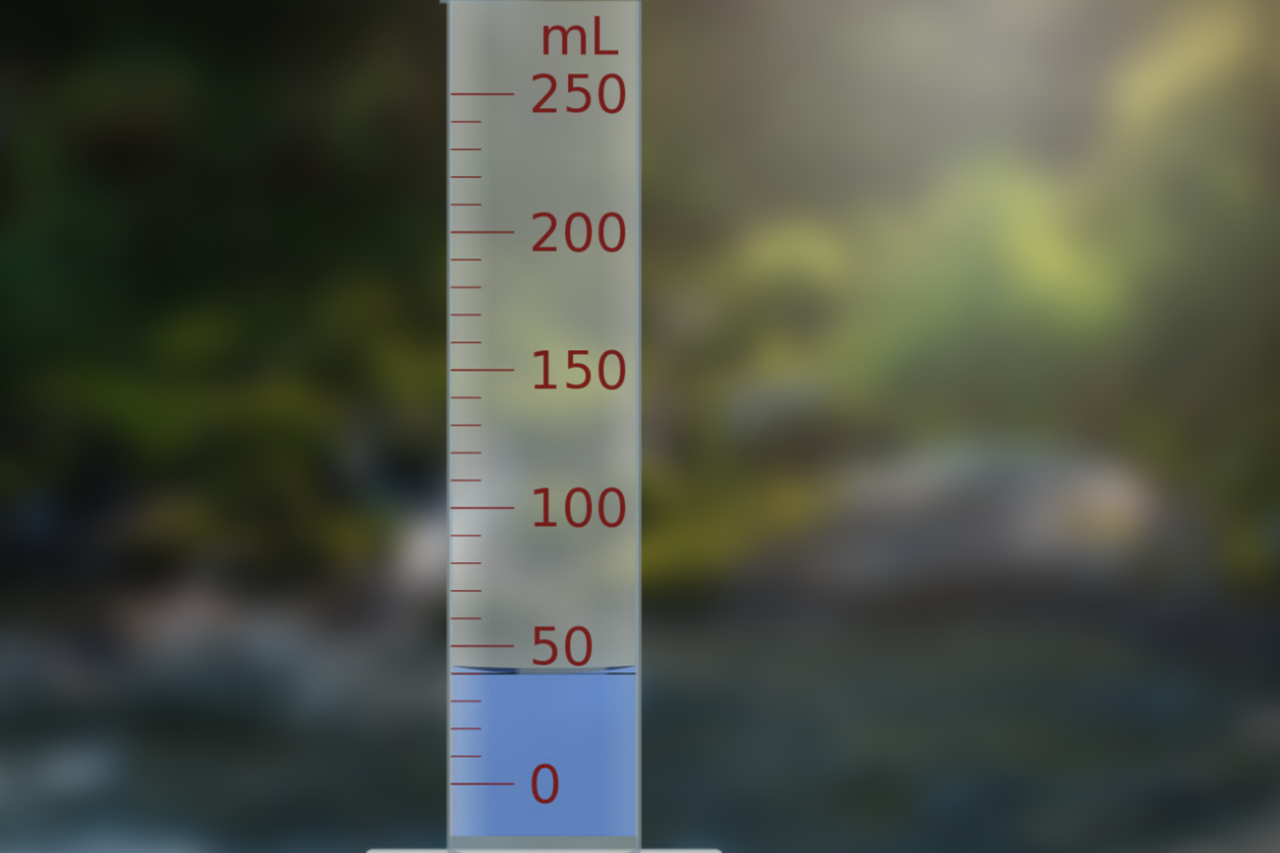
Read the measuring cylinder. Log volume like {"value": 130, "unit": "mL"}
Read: {"value": 40, "unit": "mL"}
